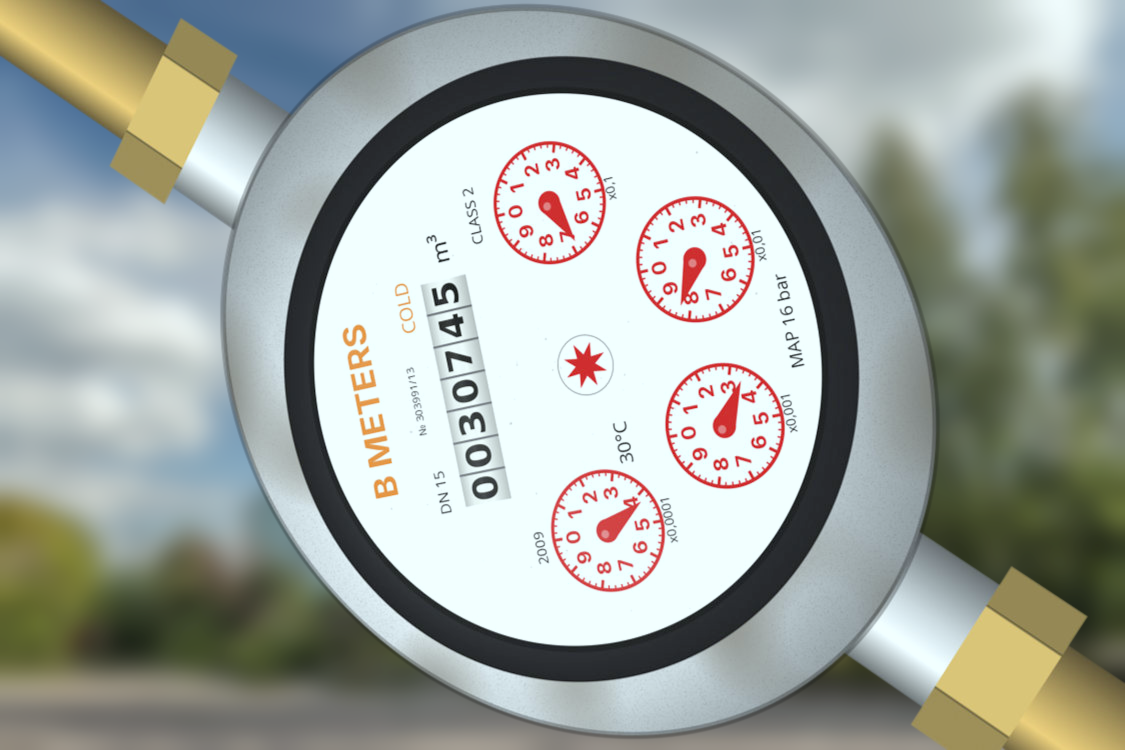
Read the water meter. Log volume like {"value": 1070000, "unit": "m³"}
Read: {"value": 30745.6834, "unit": "m³"}
